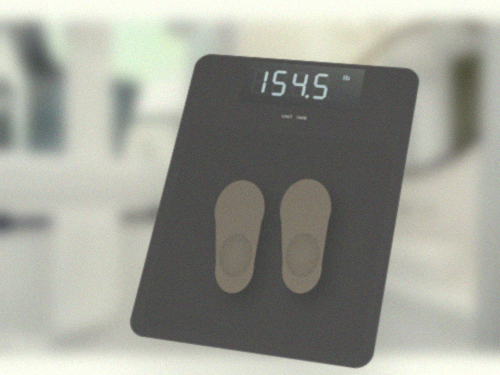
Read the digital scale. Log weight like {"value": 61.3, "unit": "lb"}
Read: {"value": 154.5, "unit": "lb"}
